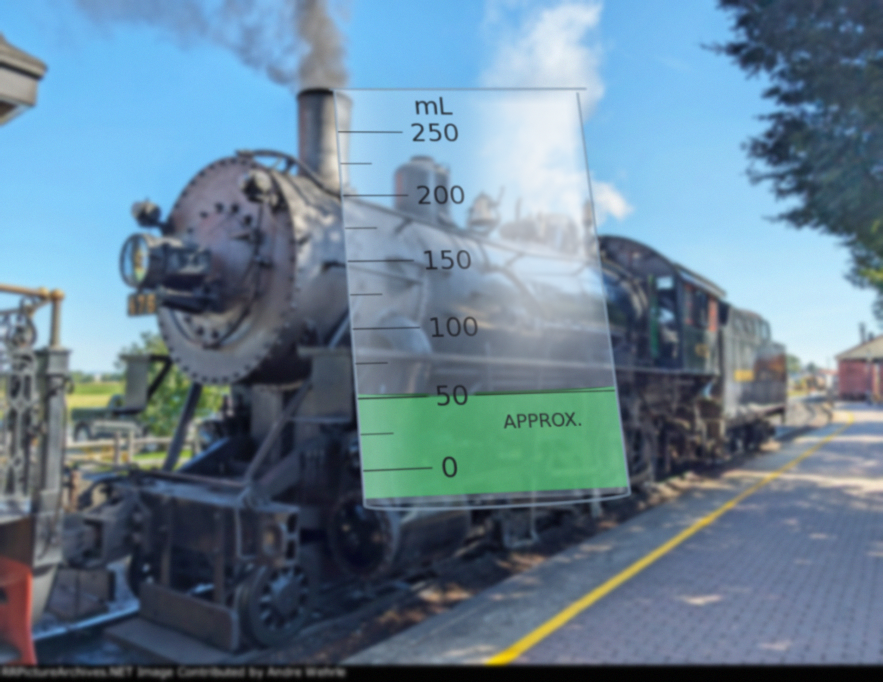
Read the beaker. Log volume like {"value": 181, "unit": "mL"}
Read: {"value": 50, "unit": "mL"}
